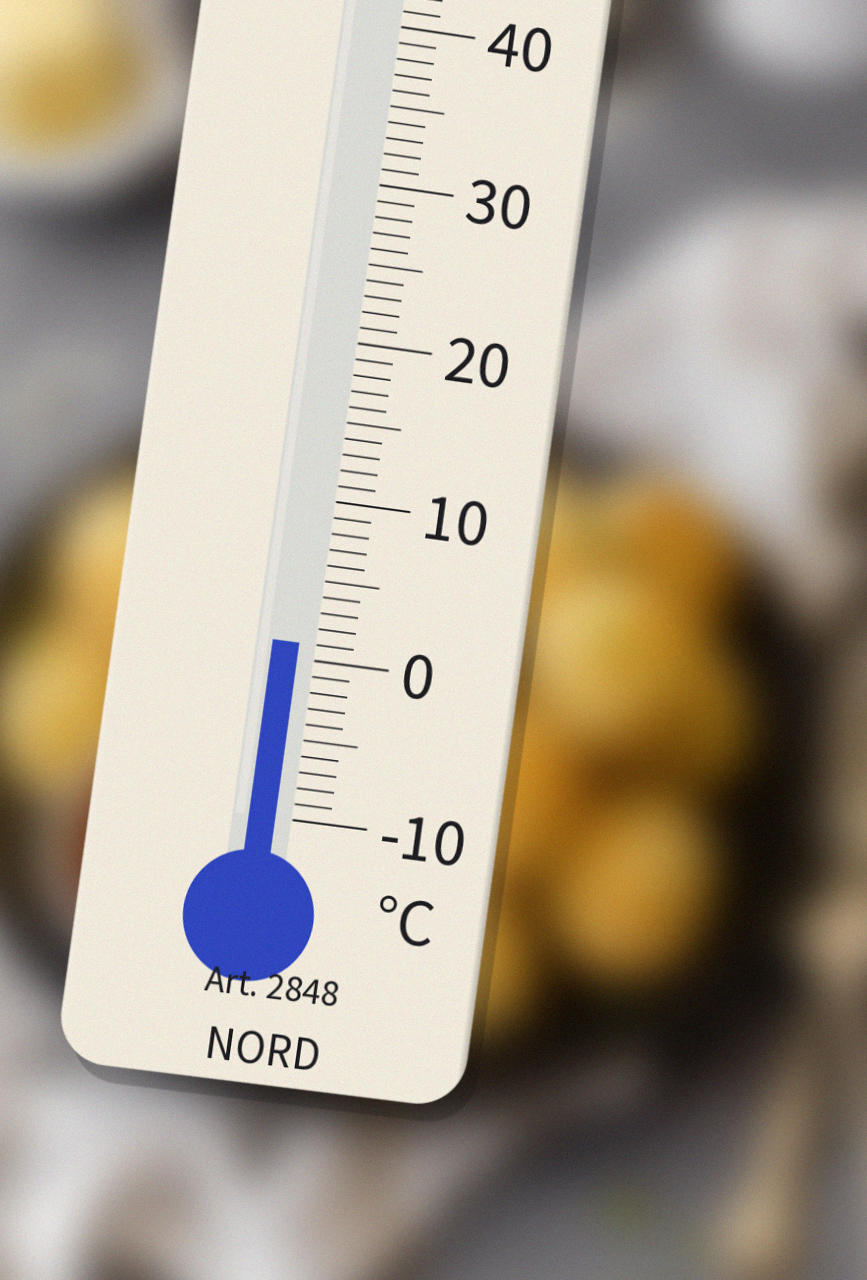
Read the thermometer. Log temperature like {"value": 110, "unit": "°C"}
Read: {"value": 1, "unit": "°C"}
